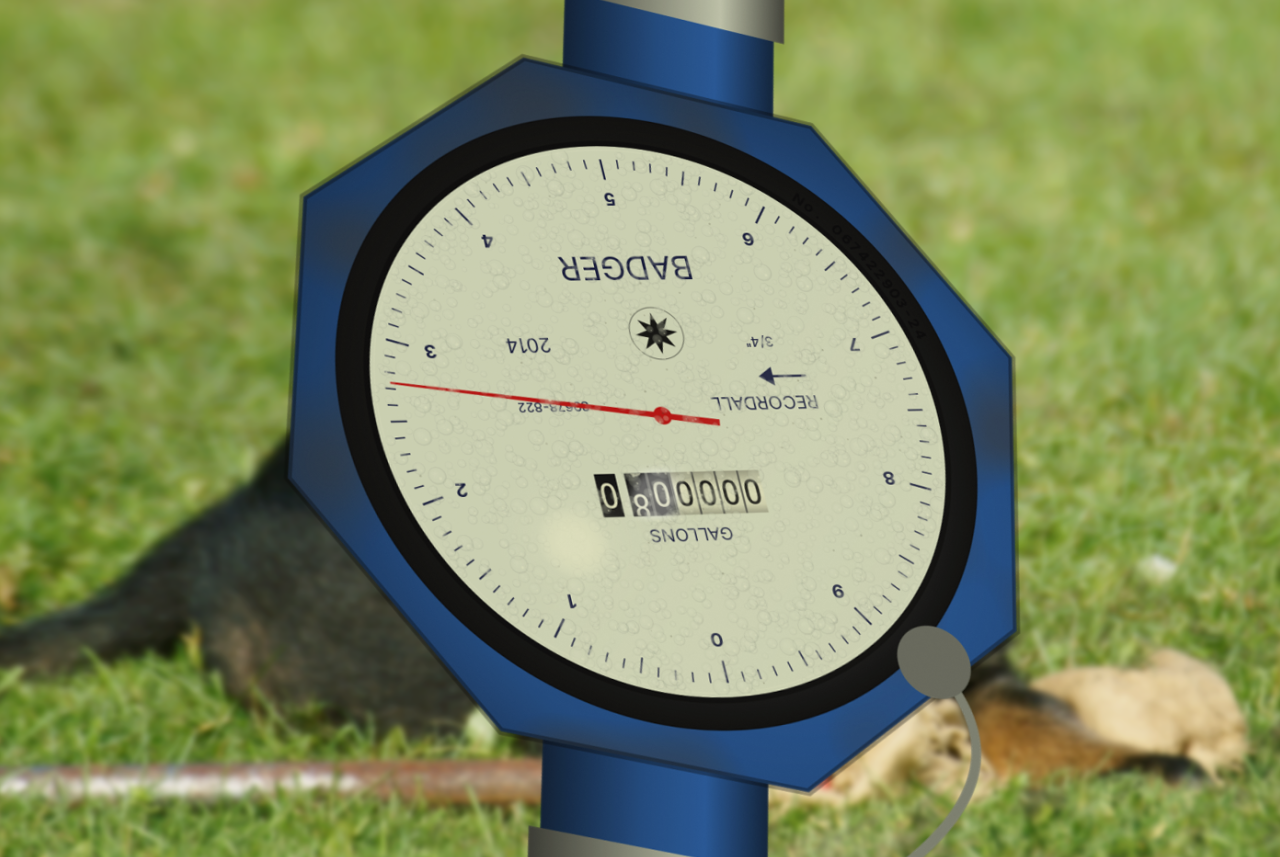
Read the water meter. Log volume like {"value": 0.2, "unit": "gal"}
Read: {"value": 82.7, "unit": "gal"}
